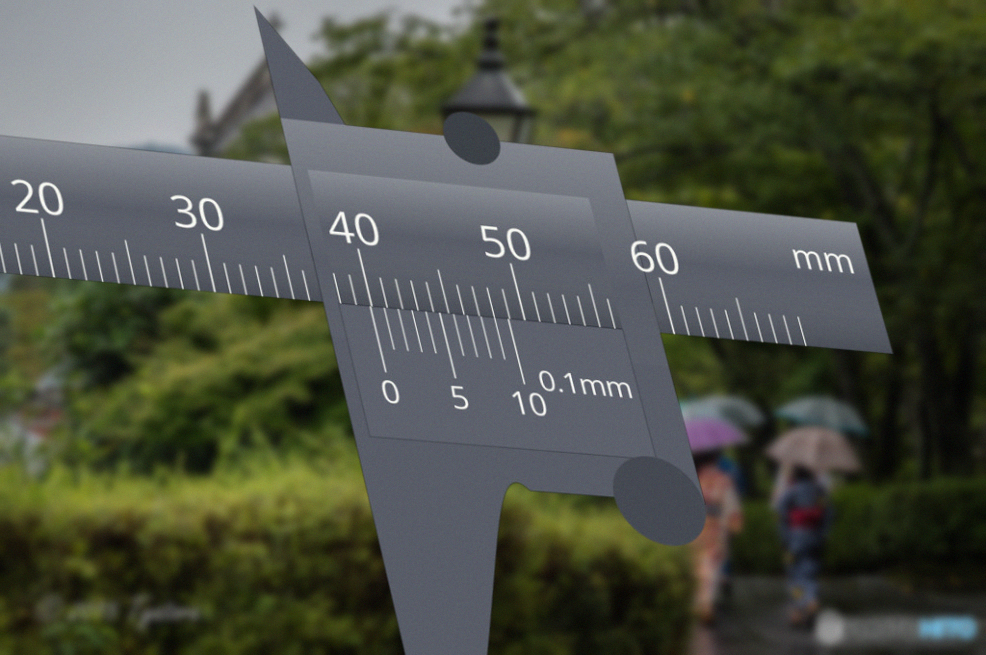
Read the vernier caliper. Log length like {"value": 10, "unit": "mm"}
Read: {"value": 39.9, "unit": "mm"}
